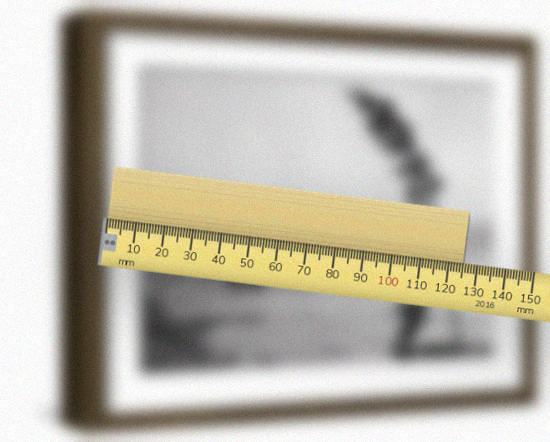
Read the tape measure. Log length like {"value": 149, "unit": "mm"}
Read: {"value": 125, "unit": "mm"}
